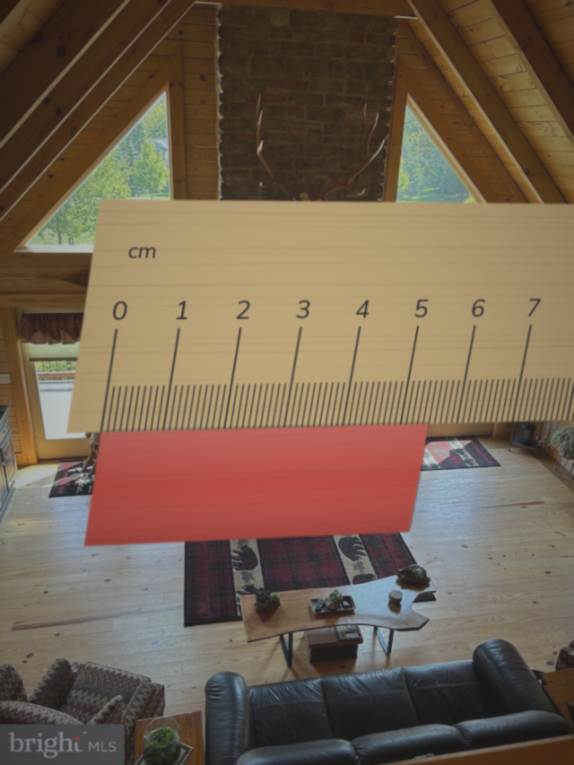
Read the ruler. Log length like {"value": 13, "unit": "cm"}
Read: {"value": 5.5, "unit": "cm"}
